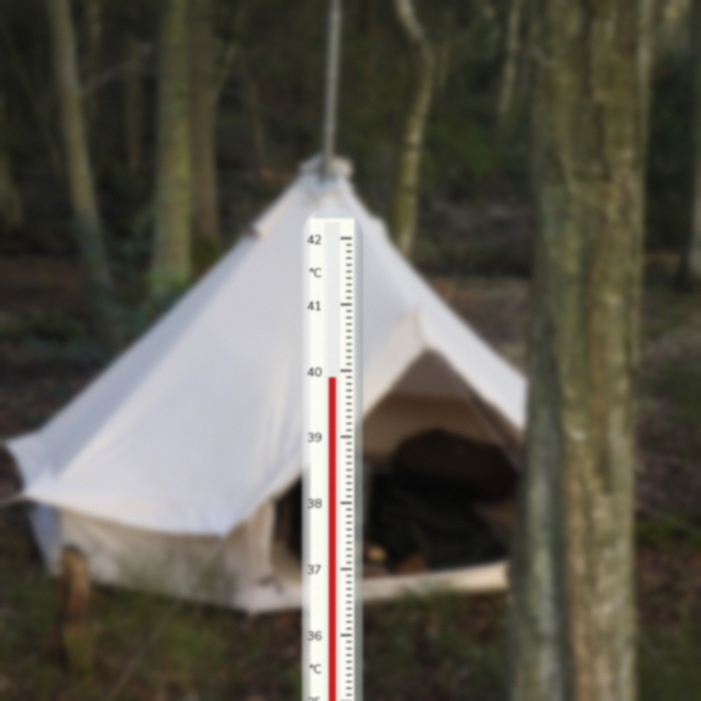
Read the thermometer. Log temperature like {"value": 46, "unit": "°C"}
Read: {"value": 39.9, "unit": "°C"}
